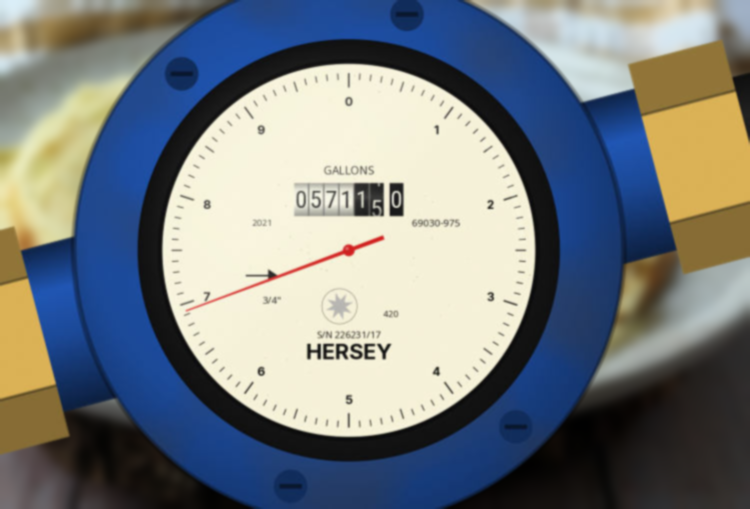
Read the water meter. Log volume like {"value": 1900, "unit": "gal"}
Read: {"value": 571146.9, "unit": "gal"}
